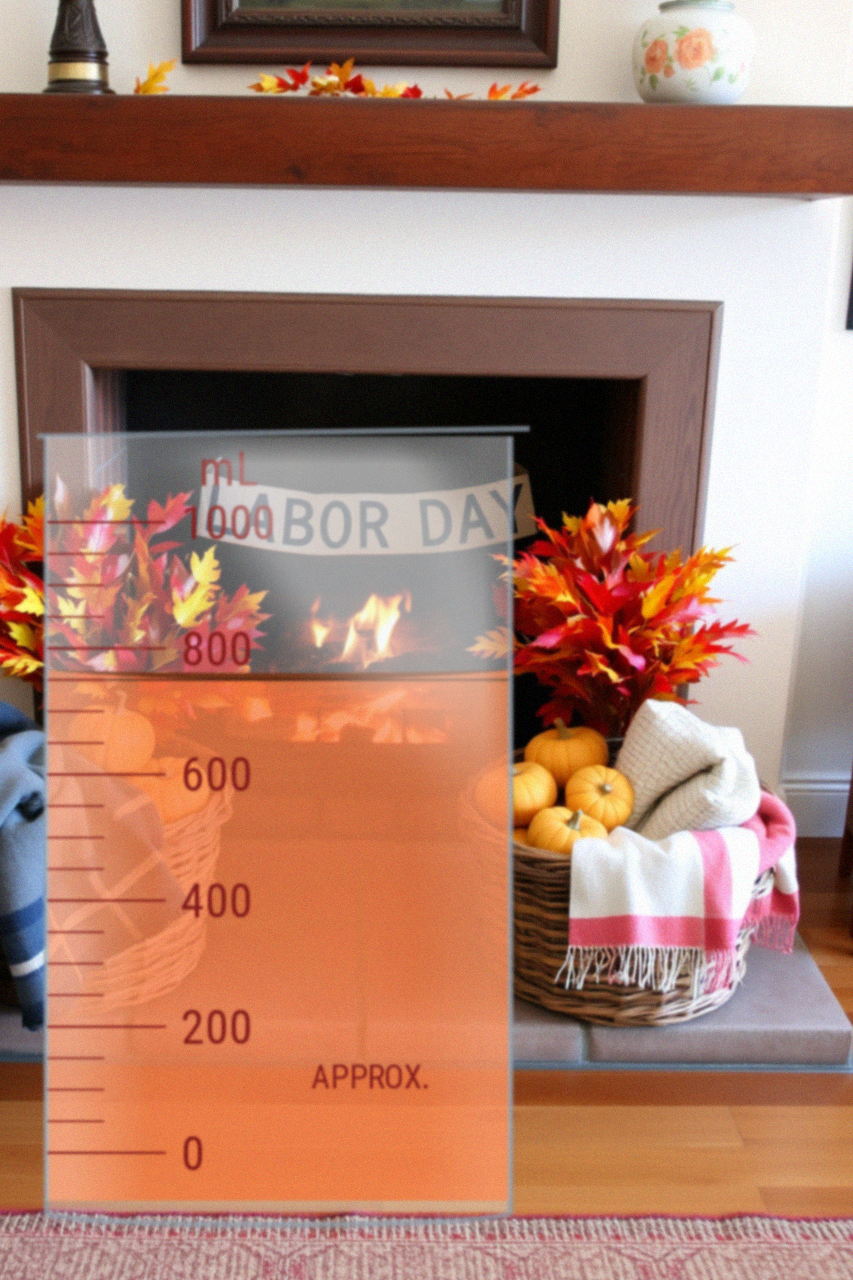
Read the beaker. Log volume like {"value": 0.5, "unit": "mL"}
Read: {"value": 750, "unit": "mL"}
